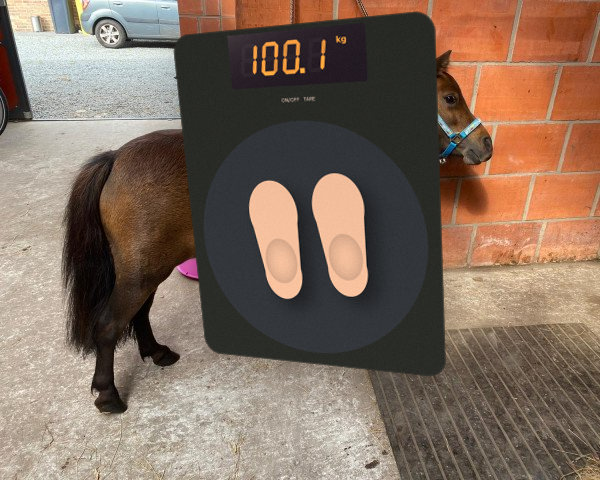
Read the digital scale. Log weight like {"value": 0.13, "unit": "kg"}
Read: {"value": 100.1, "unit": "kg"}
